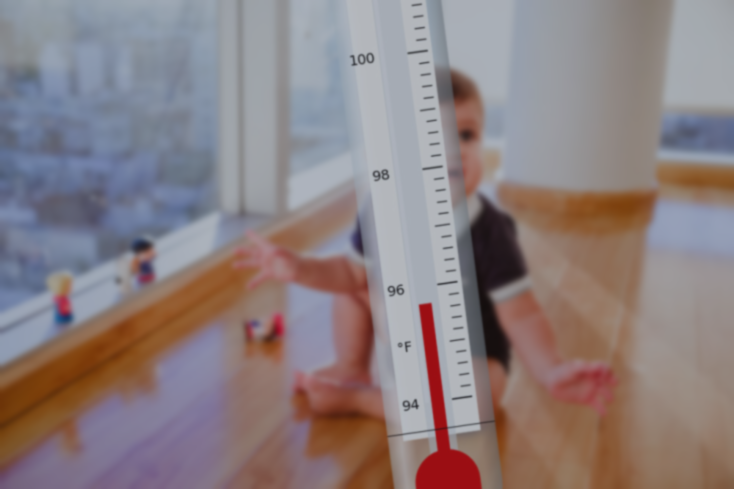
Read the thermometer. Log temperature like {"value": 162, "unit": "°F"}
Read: {"value": 95.7, "unit": "°F"}
